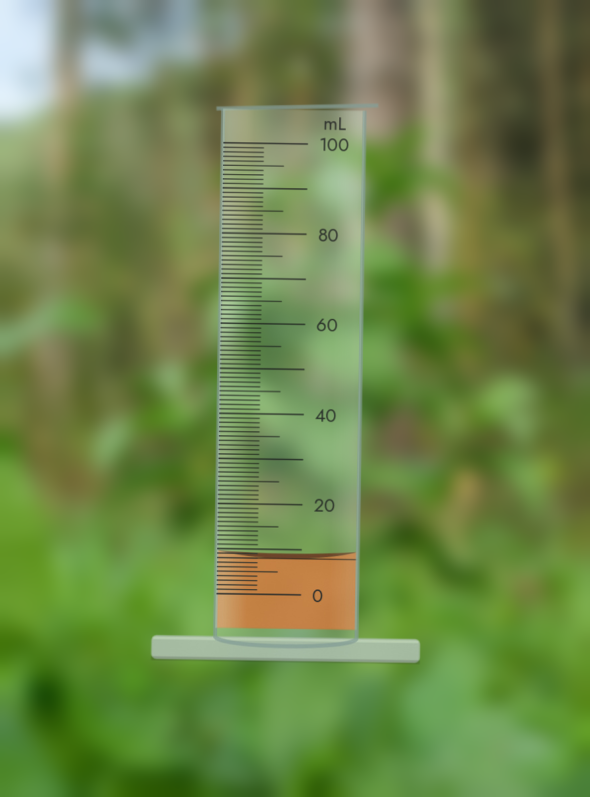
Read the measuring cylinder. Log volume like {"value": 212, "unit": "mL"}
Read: {"value": 8, "unit": "mL"}
